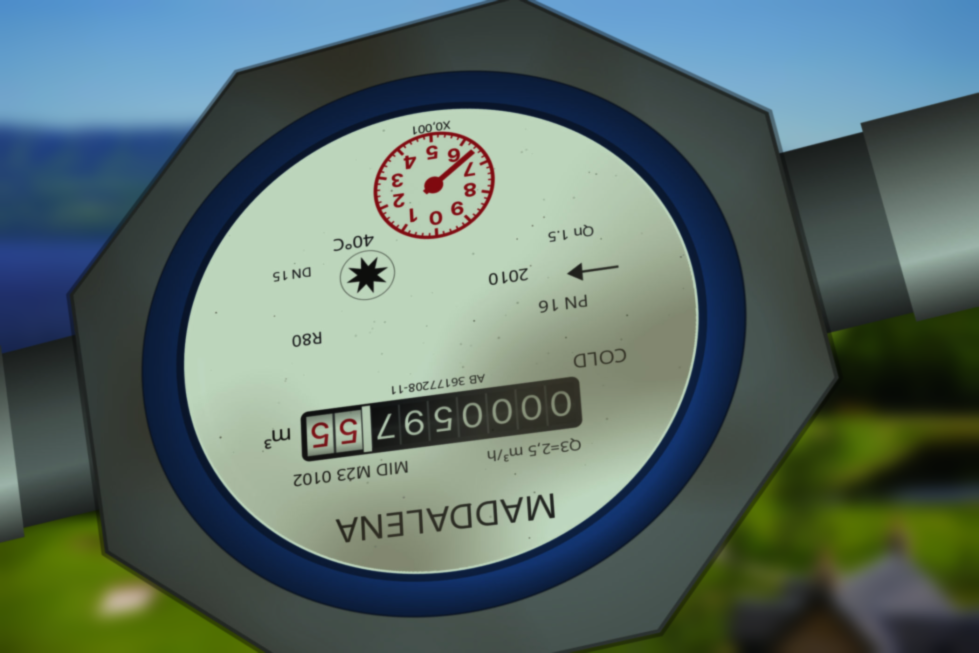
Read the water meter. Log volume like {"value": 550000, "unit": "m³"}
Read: {"value": 597.556, "unit": "m³"}
